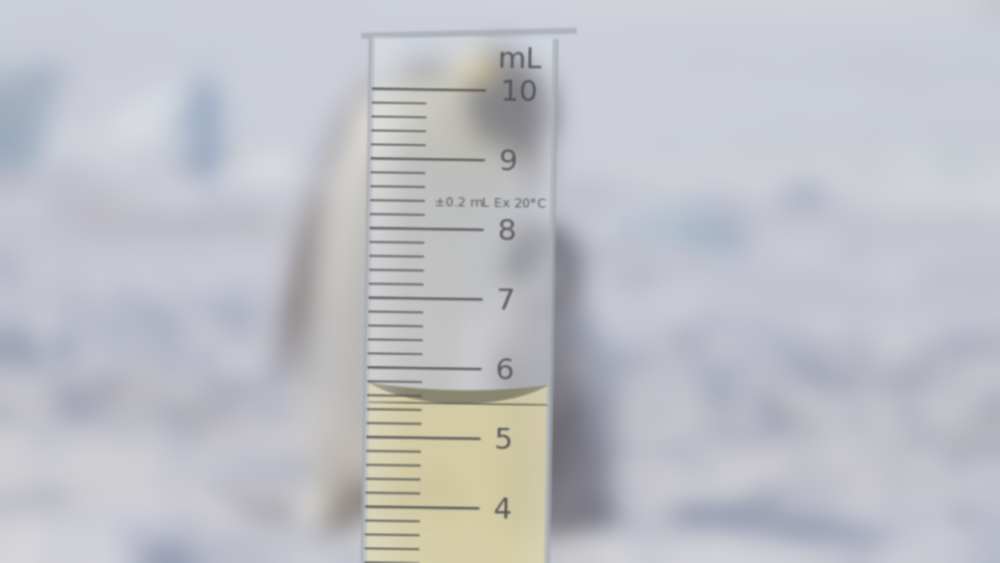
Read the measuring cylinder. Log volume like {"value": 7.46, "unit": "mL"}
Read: {"value": 5.5, "unit": "mL"}
